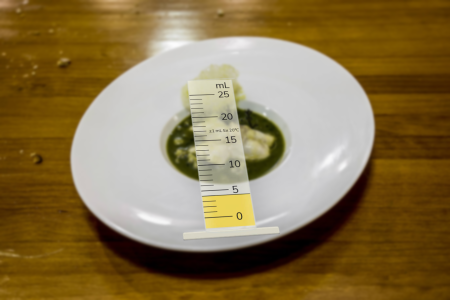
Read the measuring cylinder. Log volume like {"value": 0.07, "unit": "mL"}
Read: {"value": 4, "unit": "mL"}
